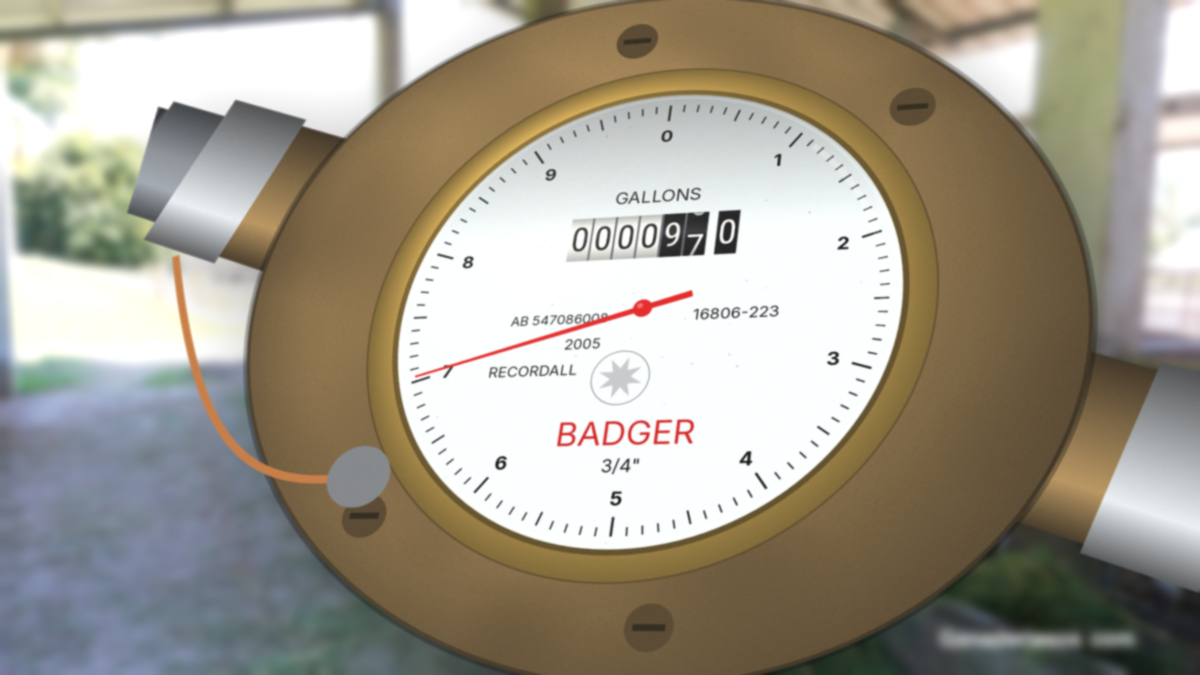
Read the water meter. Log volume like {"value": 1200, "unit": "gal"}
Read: {"value": 967.0, "unit": "gal"}
